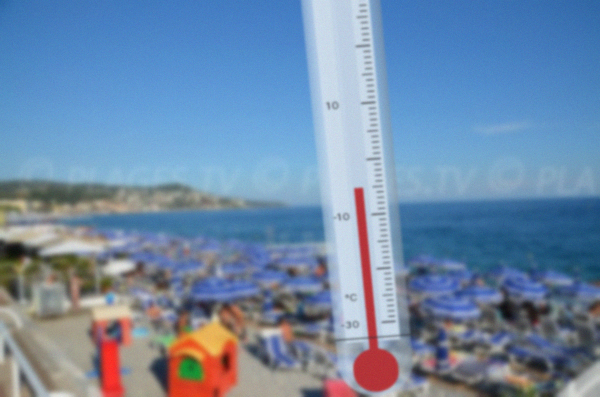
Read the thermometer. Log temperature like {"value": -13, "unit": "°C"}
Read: {"value": -5, "unit": "°C"}
